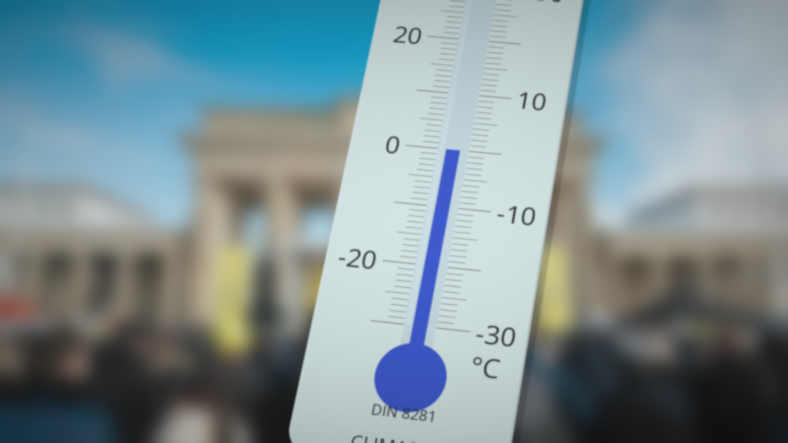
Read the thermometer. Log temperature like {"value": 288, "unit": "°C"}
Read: {"value": 0, "unit": "°C"}
